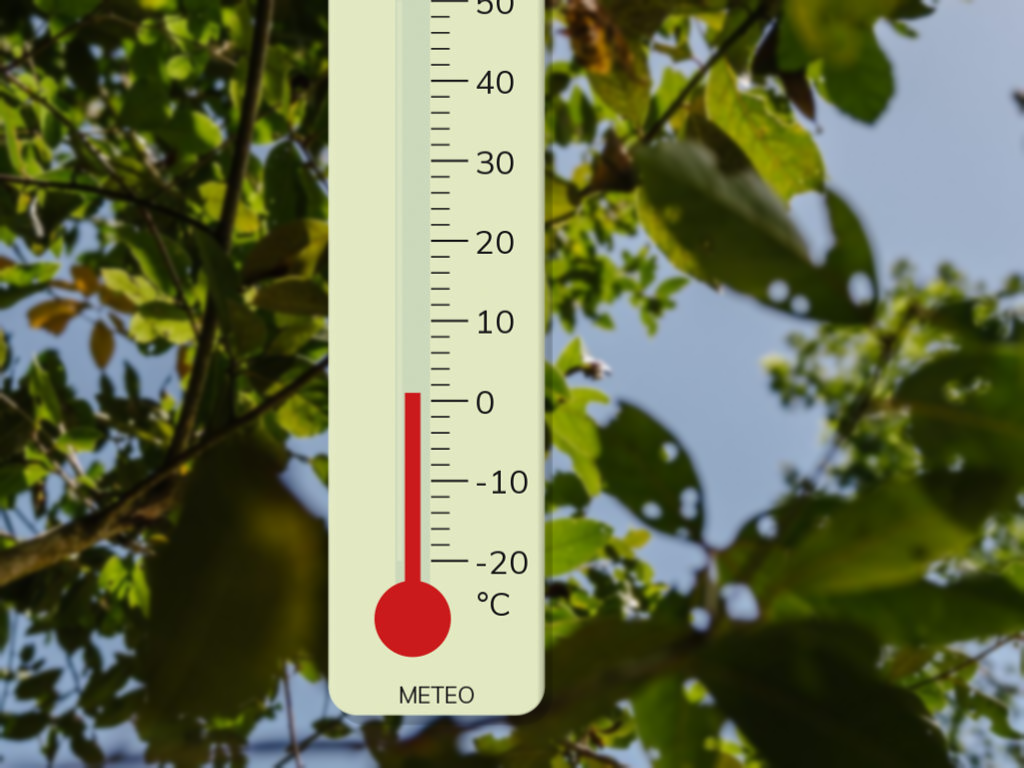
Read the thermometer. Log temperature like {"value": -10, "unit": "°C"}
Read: {"value": 1, "unit": "°C"}
